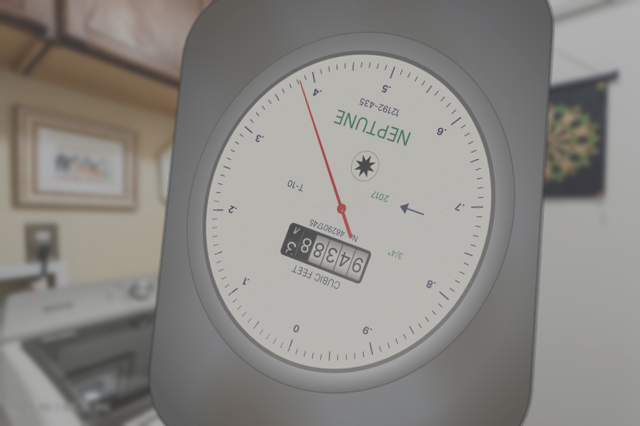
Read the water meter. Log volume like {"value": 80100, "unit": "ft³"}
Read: {"value": 943883.38, "unit": "ft³"}
